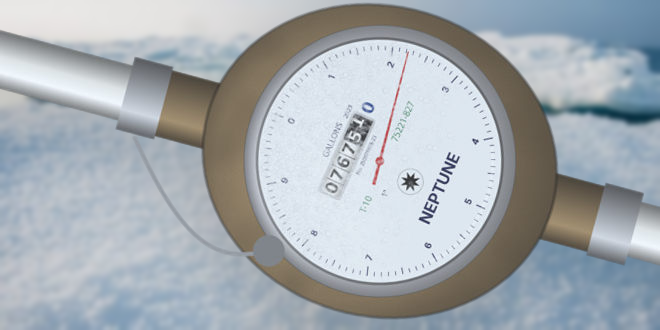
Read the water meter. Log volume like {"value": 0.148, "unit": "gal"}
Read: {"value": 767512.2, "unit": "gal"}
